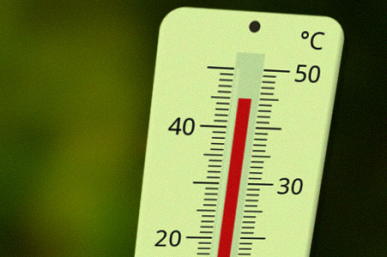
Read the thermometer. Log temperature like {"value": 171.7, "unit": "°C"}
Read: {"value": 45, "unit": "°C"}
